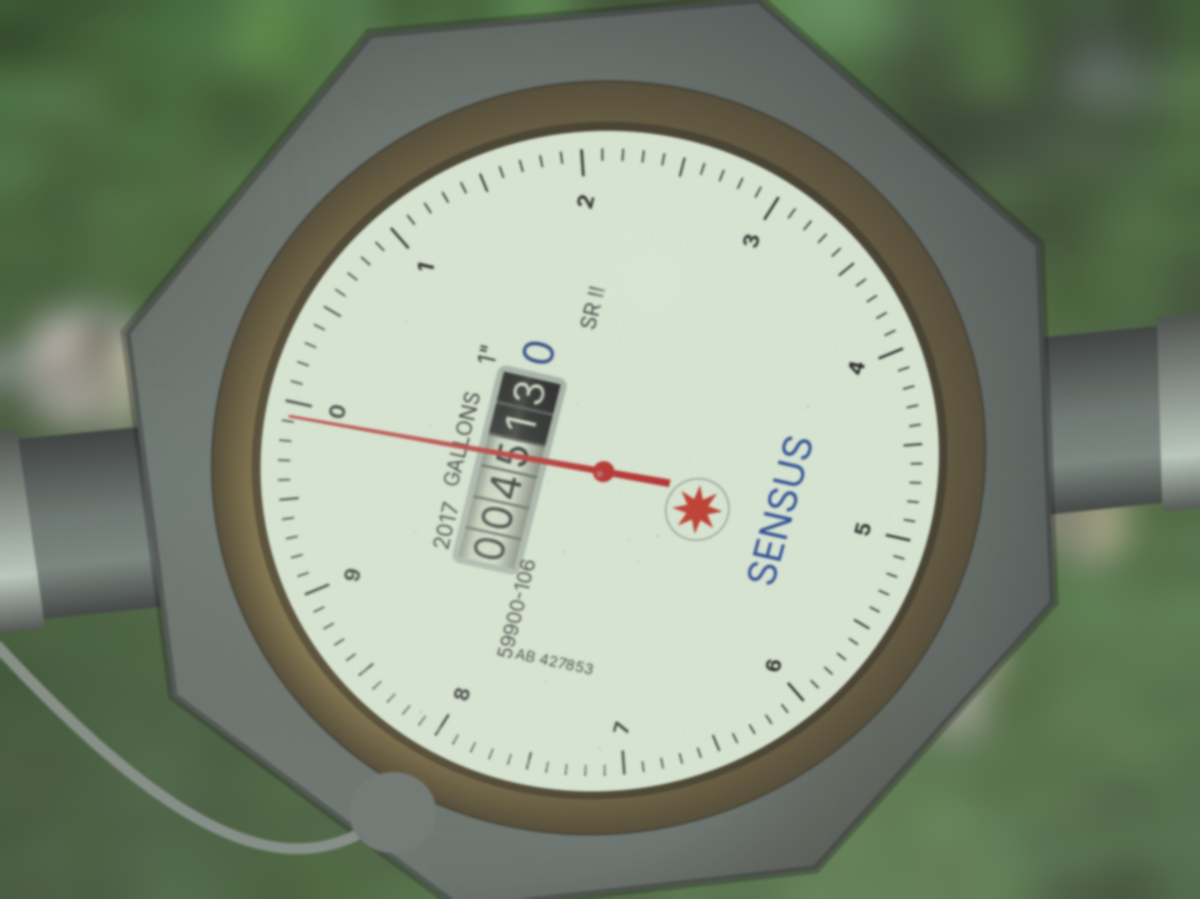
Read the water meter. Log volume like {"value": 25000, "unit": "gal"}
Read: {"value": 45129.9, "unit": "gal"}
